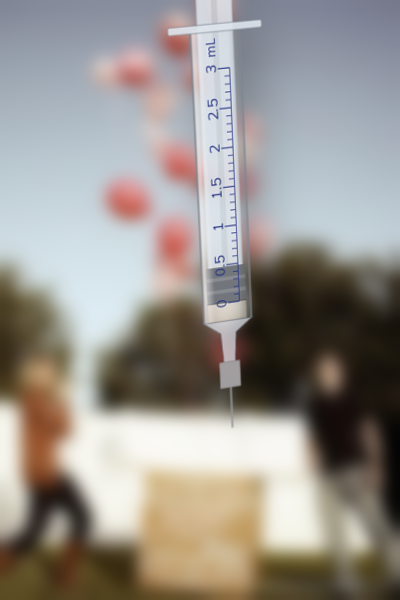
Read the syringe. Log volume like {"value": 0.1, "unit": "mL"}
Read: {"value": 0, "unit": "mL"}
